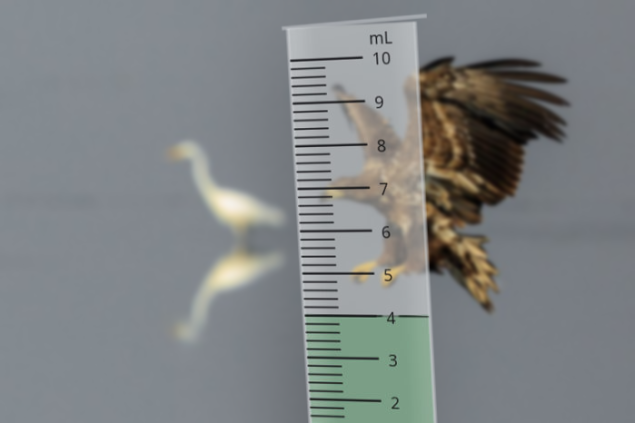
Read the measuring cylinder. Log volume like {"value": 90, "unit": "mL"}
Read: {"value": 4, "unit": "mL"}
